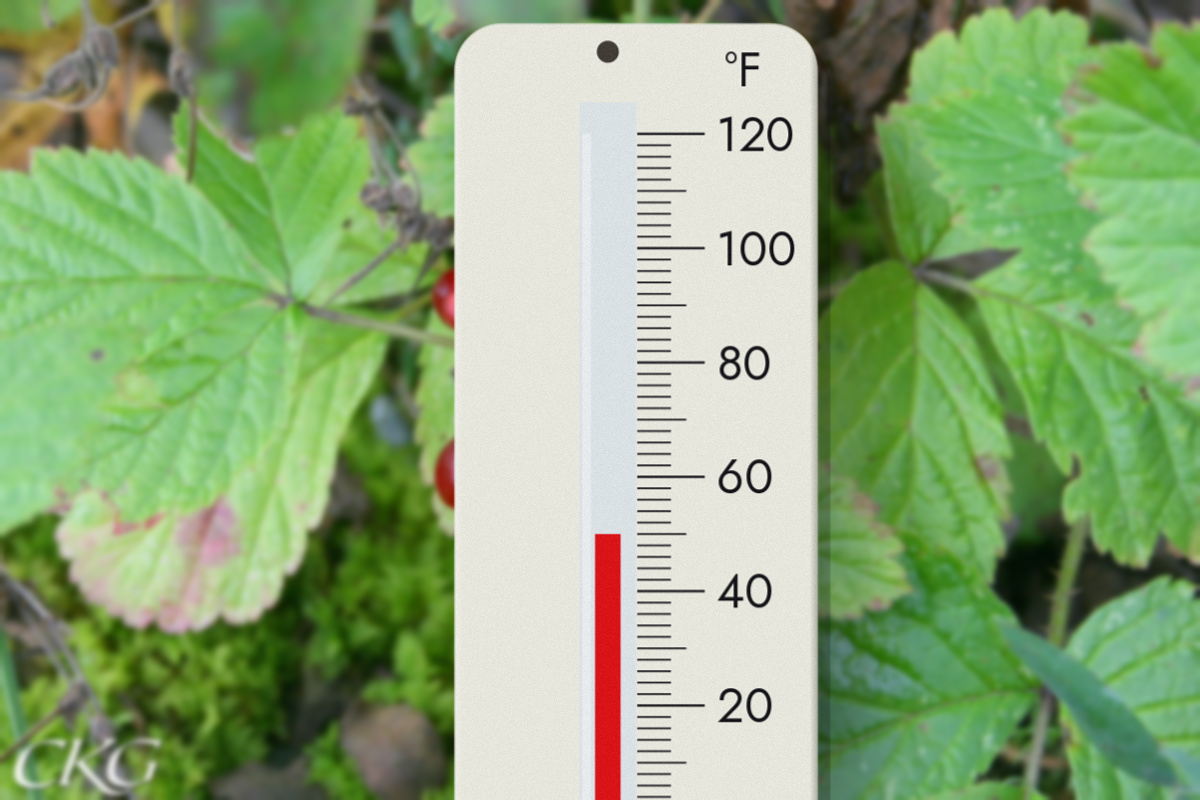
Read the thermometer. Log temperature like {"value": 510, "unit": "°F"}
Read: {"value": 50, "unit": "°F"}
